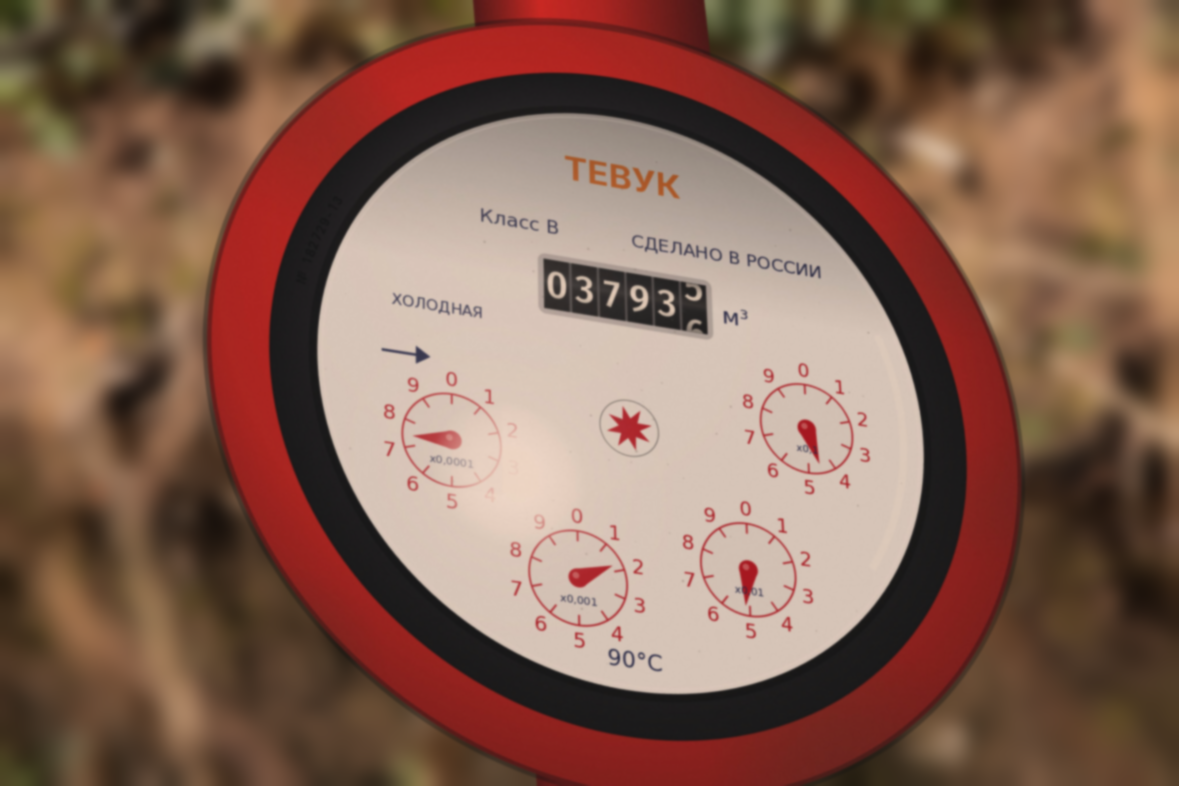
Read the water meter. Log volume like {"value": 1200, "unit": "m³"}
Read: {"value": 37935.4517, "unit": "m³"}
